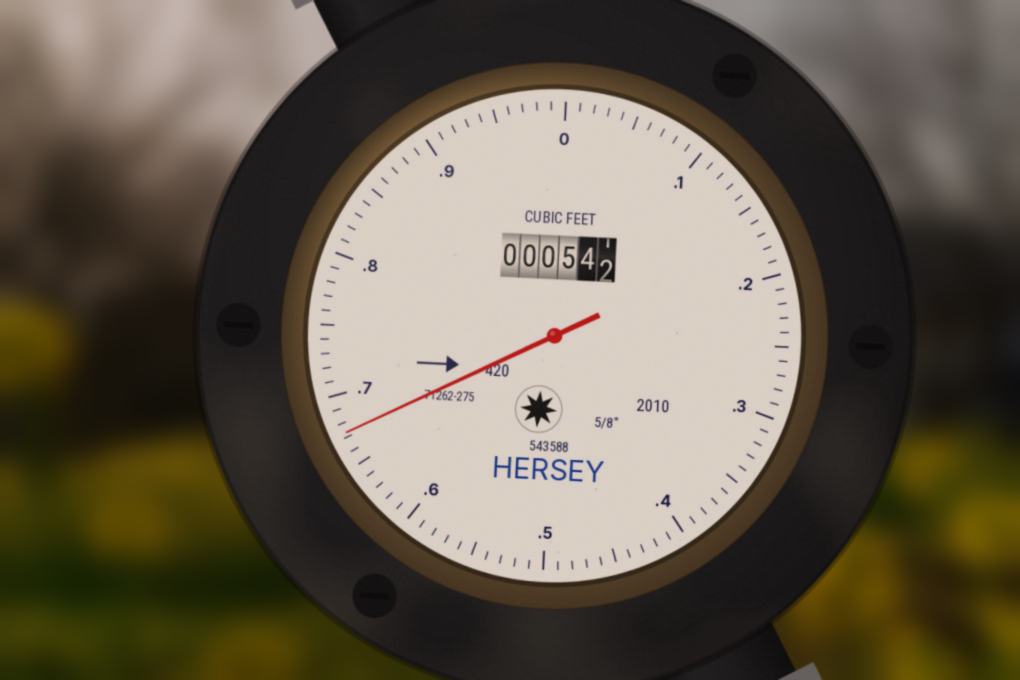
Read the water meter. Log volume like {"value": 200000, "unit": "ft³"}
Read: {"value": 541.67, "unit": "ft³"}
